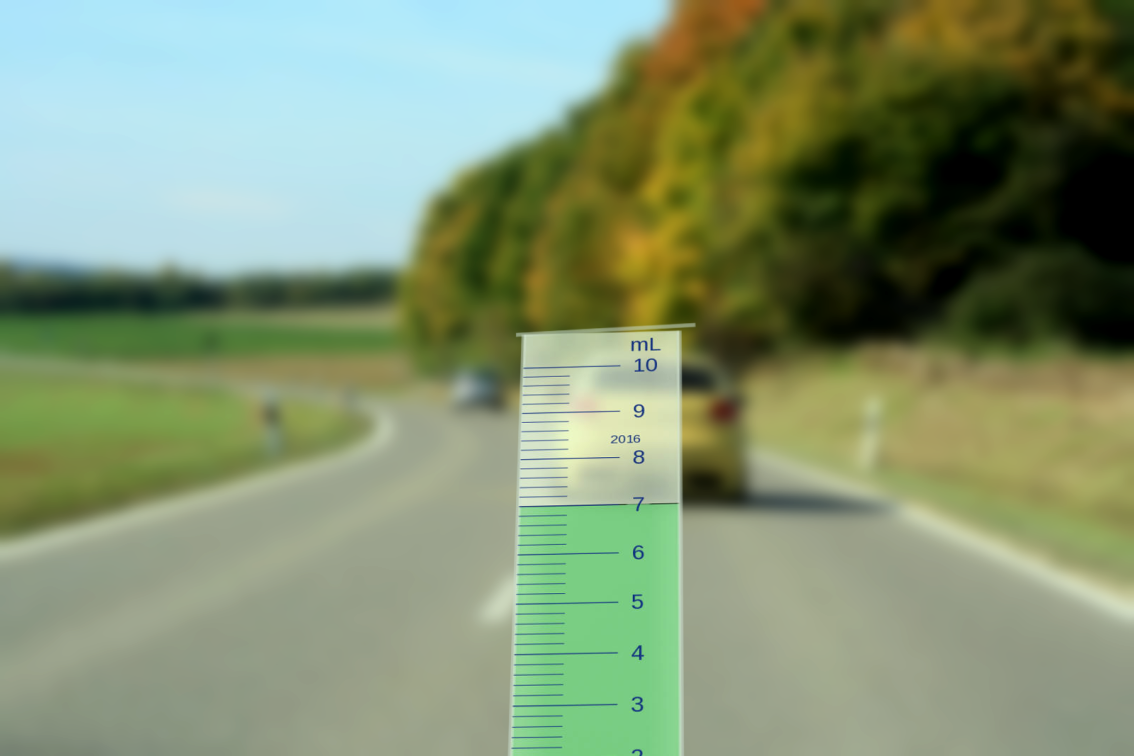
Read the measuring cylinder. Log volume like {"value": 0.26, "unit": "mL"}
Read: {"value": 7, "unit": "mL"}
